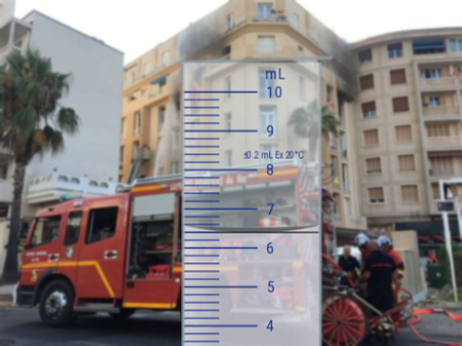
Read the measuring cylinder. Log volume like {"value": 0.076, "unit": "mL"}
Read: {"value": 6.4, "unit": "mL"}
